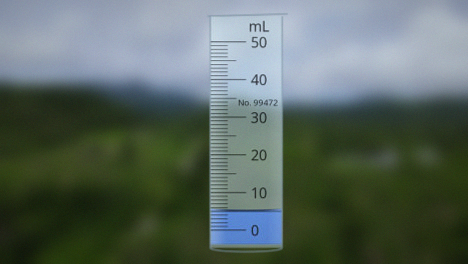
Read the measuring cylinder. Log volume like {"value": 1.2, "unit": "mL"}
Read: {"value": 5, "unit": "mL"}
